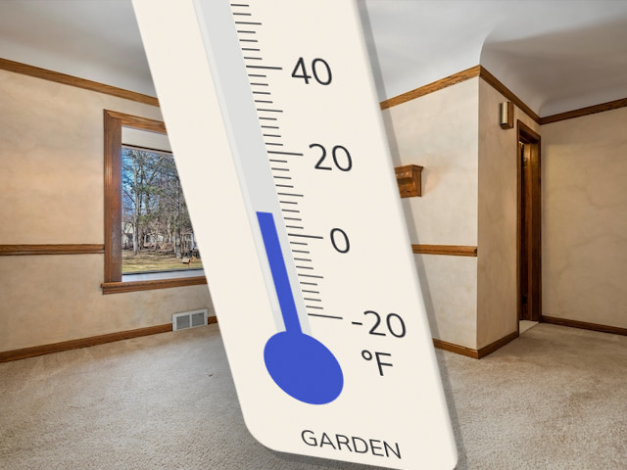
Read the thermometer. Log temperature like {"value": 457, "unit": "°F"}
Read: {"value": 5, "unit": "°F"}
